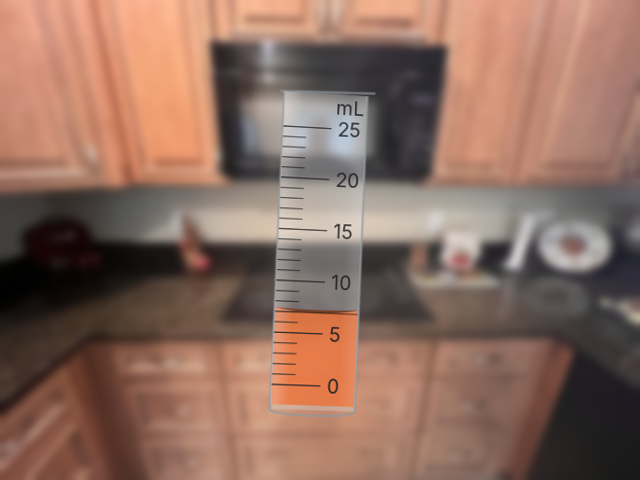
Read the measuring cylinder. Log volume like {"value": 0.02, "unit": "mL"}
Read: {"value": 7, "unit": "mL"}
